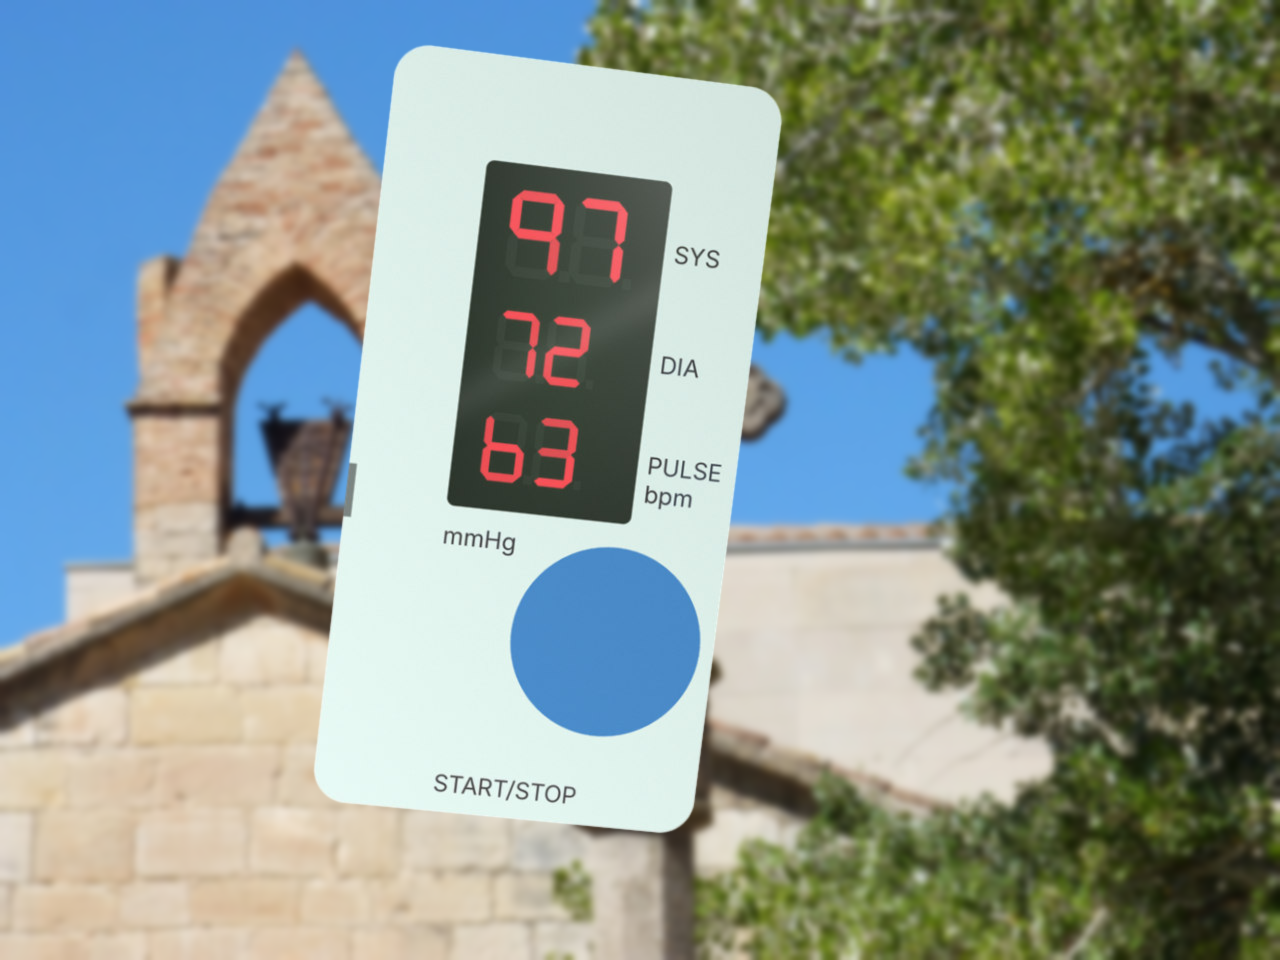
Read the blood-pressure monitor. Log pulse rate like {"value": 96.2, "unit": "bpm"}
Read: {"value": 63, "unit": "bpm"}
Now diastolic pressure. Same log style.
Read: {"value": 72, "unit": "mmHg"}
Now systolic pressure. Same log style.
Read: {"value": 97, "unit": "mmHg"}
